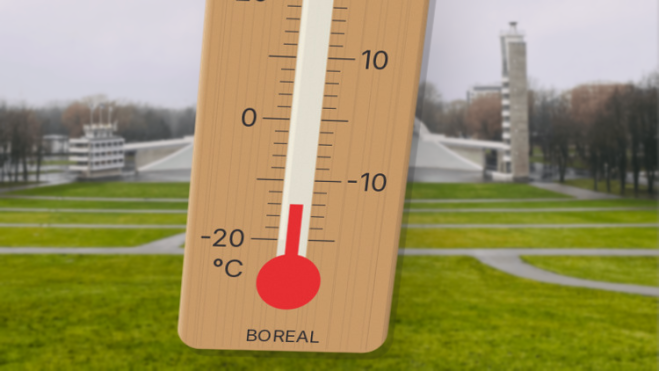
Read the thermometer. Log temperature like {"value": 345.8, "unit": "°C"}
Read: {"value": -14, "unit": "°C"}
